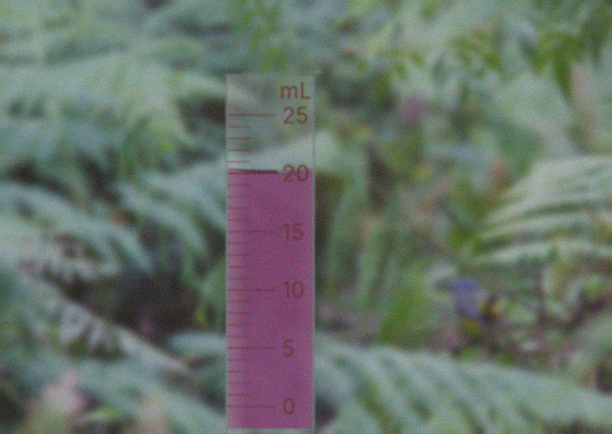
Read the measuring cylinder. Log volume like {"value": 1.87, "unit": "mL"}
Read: {"value": 20, "unit": "mL"}
